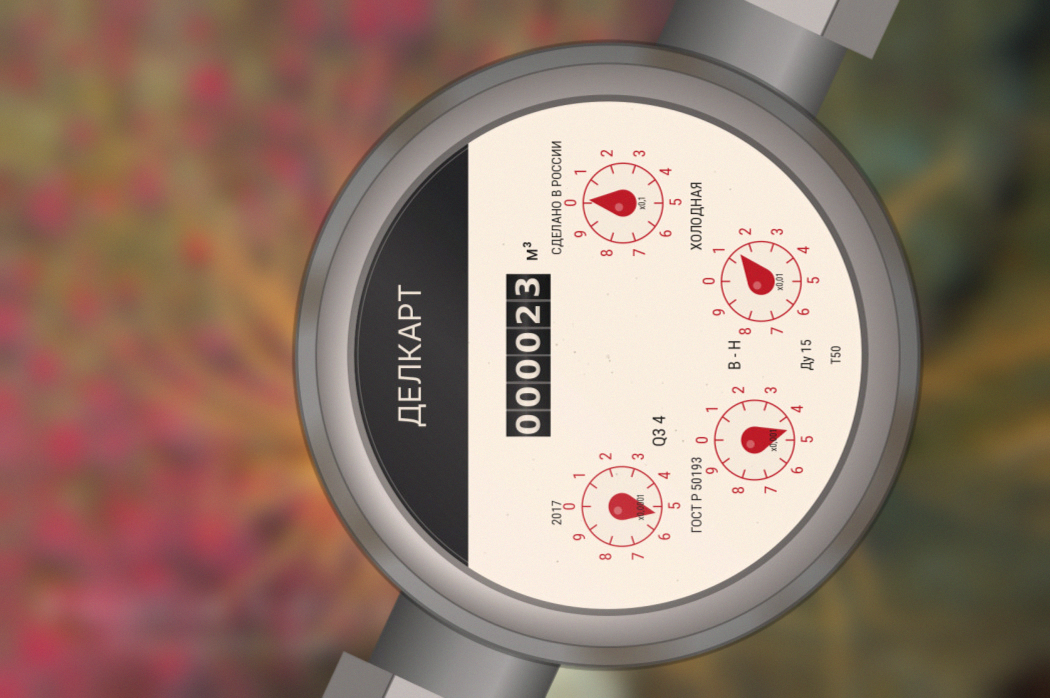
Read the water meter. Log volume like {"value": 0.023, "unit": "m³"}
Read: {"value": 23.0145, "unit": "m³"}
